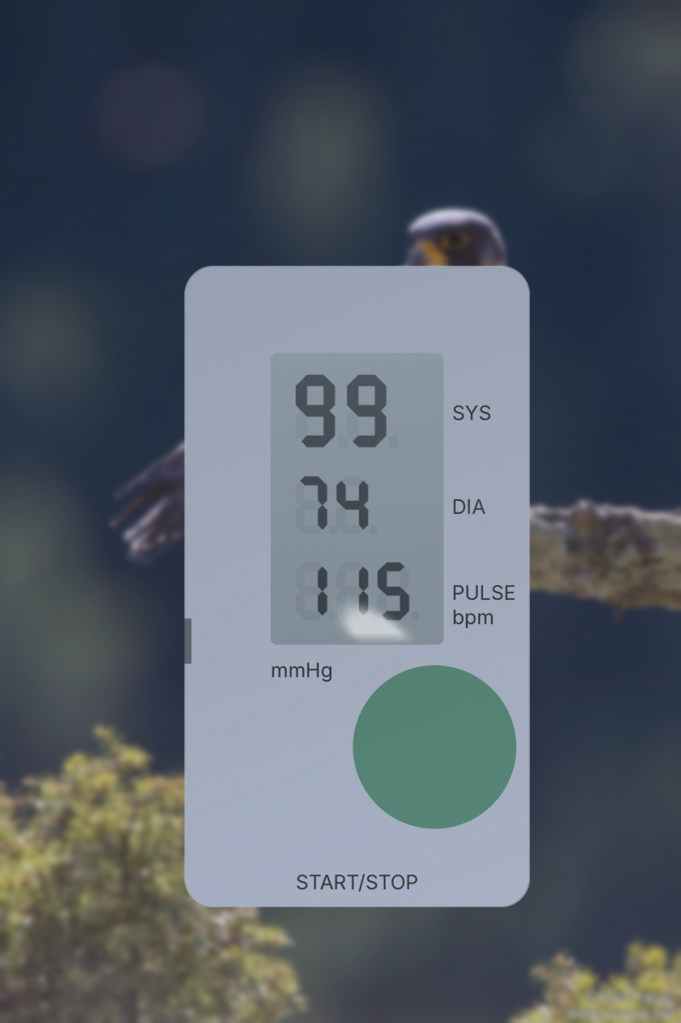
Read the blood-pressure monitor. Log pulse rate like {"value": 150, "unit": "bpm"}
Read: {"value": 115, "unit": "bpm"}
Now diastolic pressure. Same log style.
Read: {"value": 74, "unit": "mmHg"}
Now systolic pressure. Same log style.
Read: {"value": 99, "unit": "mmHg"}
